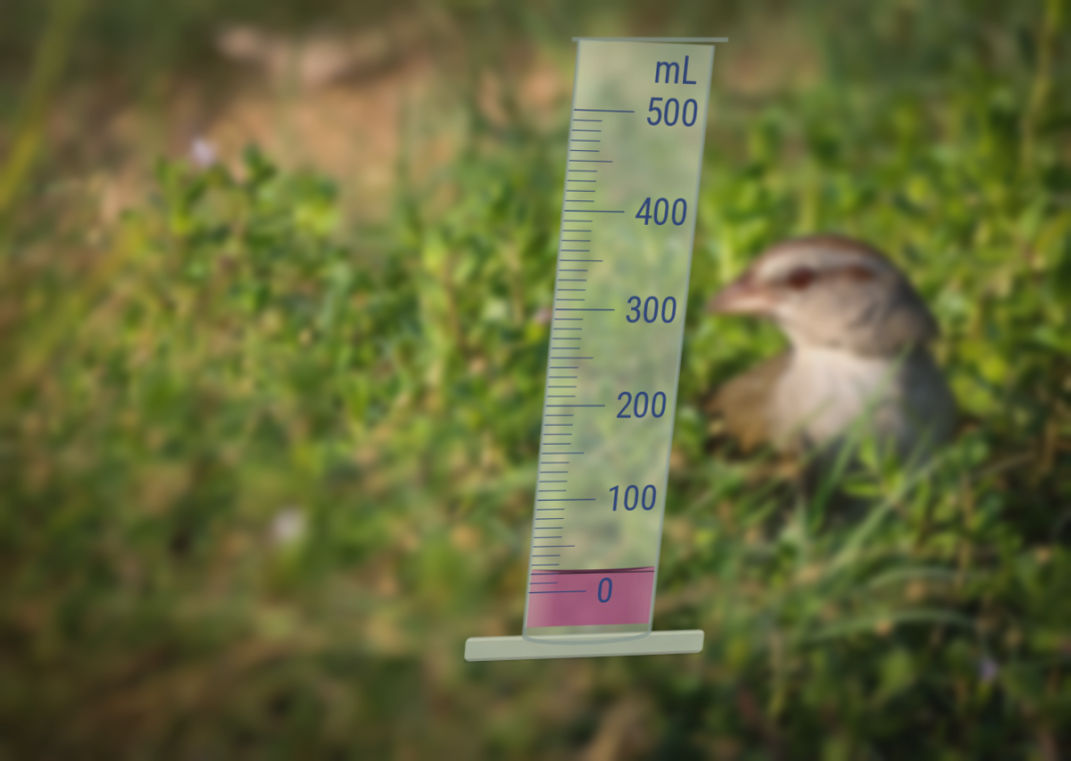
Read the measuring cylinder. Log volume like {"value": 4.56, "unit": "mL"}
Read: {"value": 20, "unit": "mL"}
